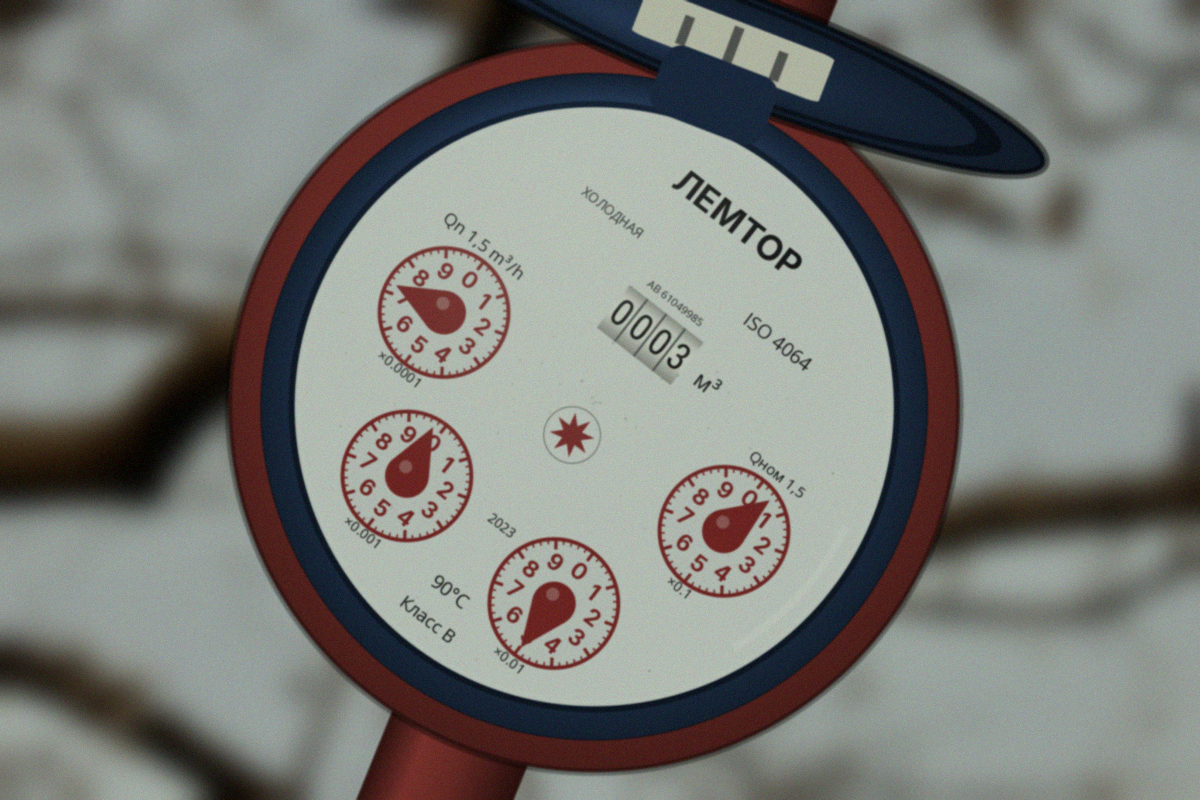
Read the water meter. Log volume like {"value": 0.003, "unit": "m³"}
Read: {"value": 3.0497, "unit": "m³"}
